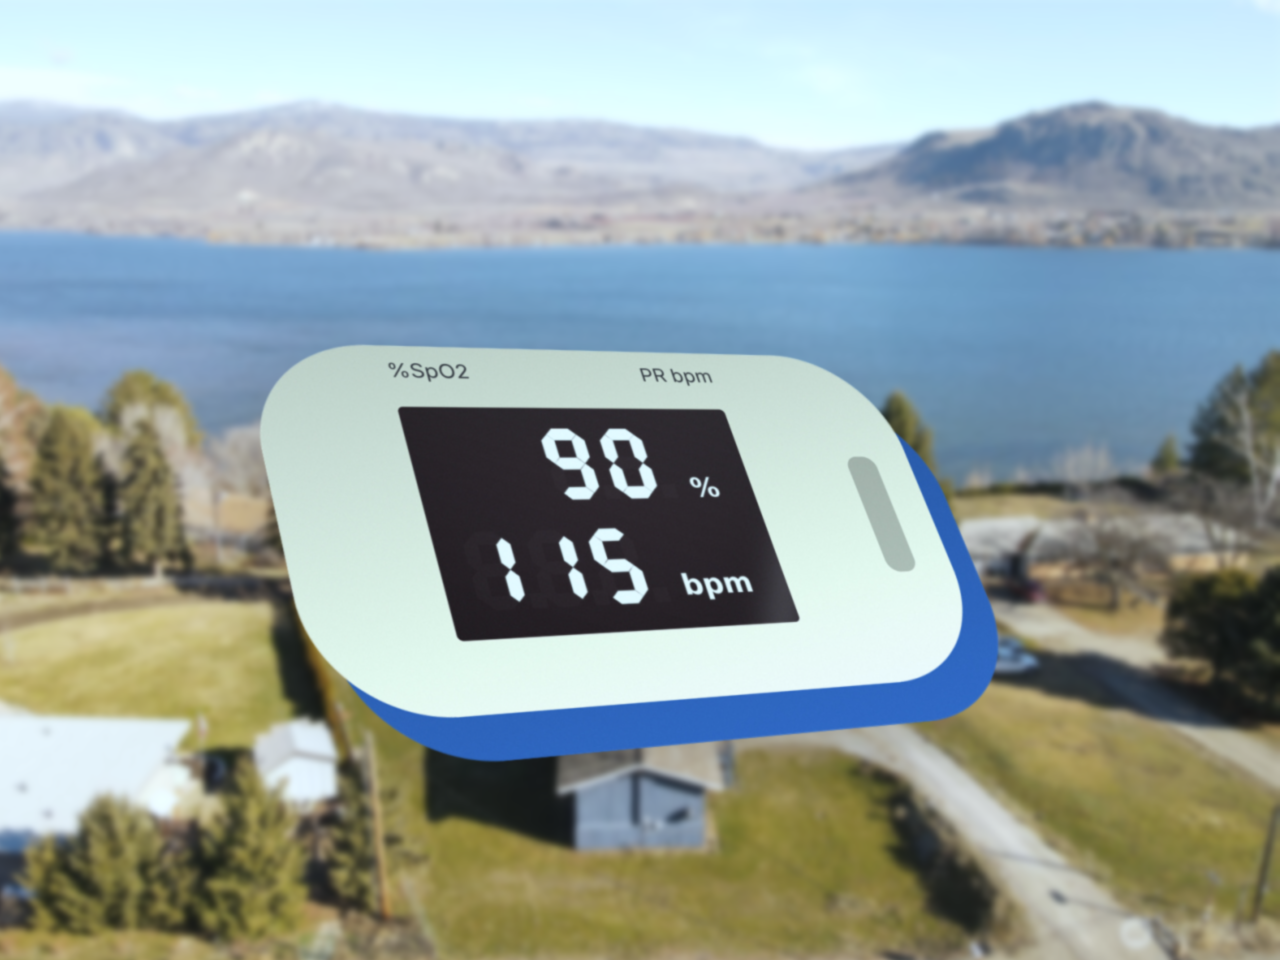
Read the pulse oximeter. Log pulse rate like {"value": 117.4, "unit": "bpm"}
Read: {"value": 115, "unit": "bpm"}
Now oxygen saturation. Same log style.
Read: {"value": 90, "unit": "%"}
